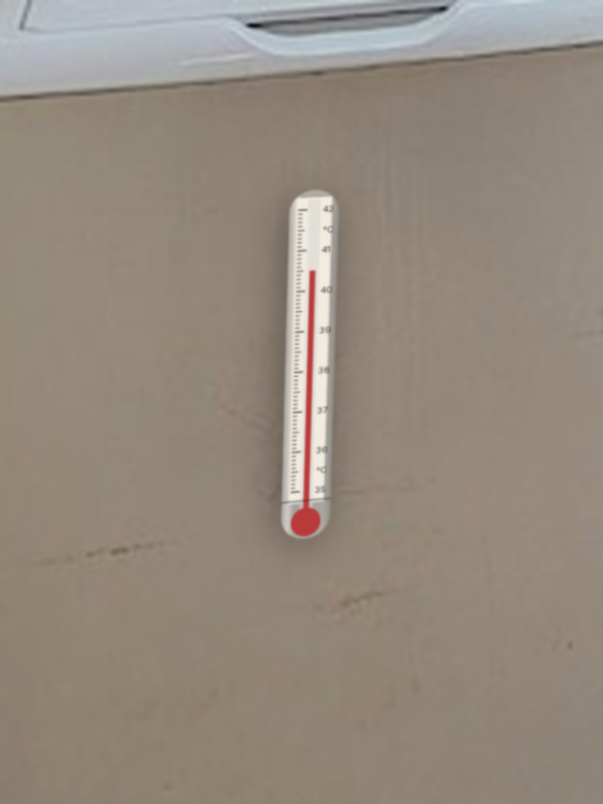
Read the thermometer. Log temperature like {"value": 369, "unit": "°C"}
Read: {"value": 40.5, "unit": "°C"}
